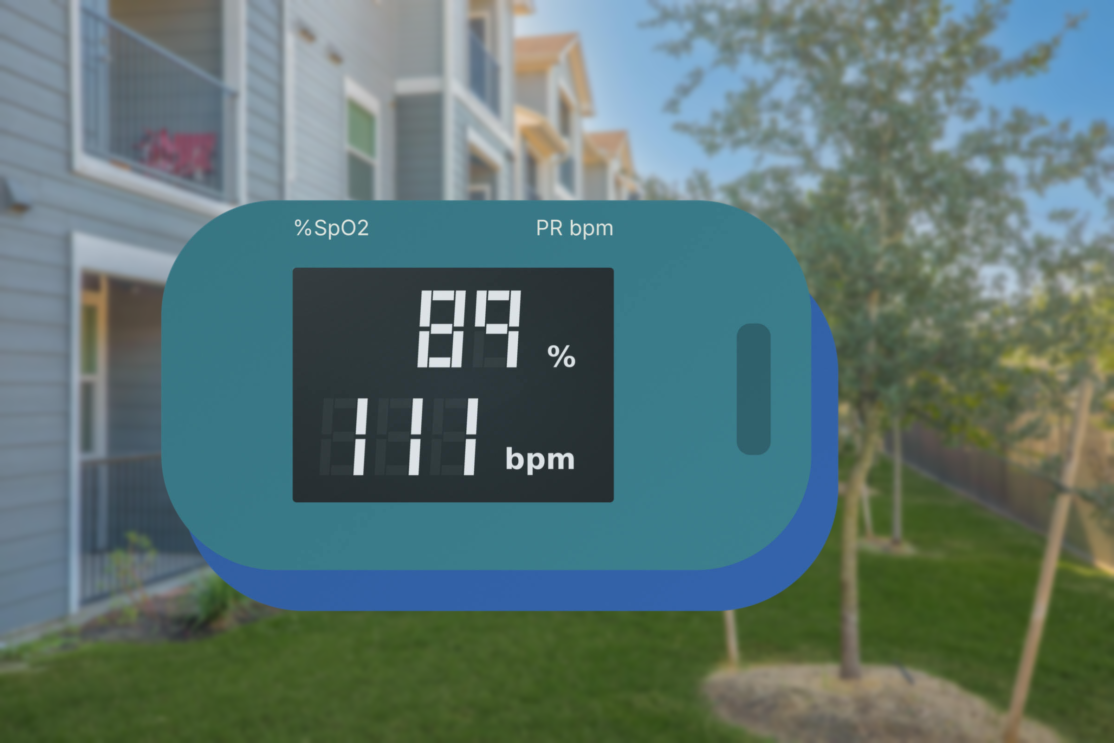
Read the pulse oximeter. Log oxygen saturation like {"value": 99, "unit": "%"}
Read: {"value": 89, "unit": "%"}
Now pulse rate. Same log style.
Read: {"value": 111, "unit": "bpm"}
